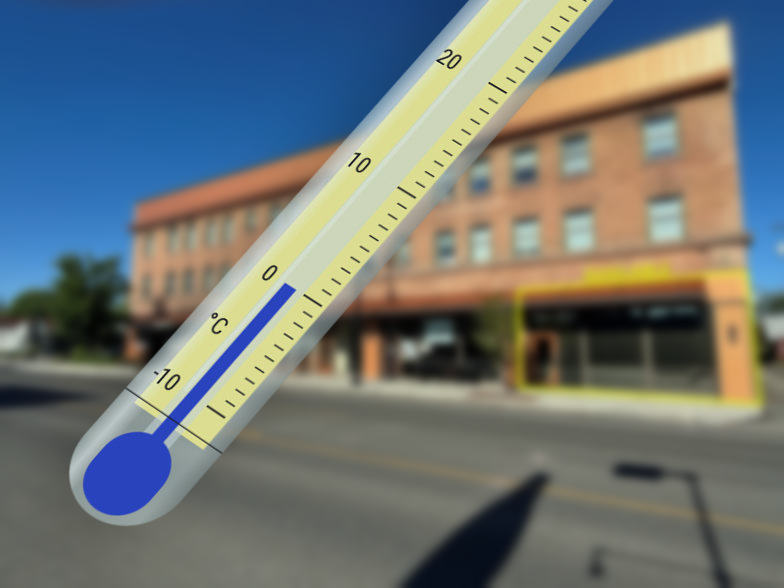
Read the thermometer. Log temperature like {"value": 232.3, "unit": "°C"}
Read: {"value": 0, "unit": "°C"}
